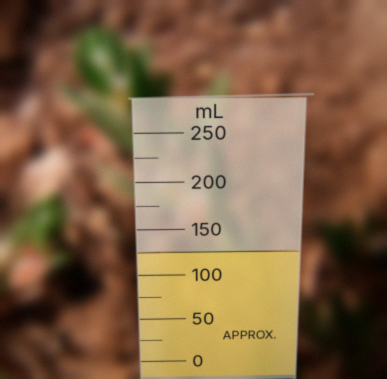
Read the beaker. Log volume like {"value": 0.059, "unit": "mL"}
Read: {"value": 125, "unit": "mL"}
